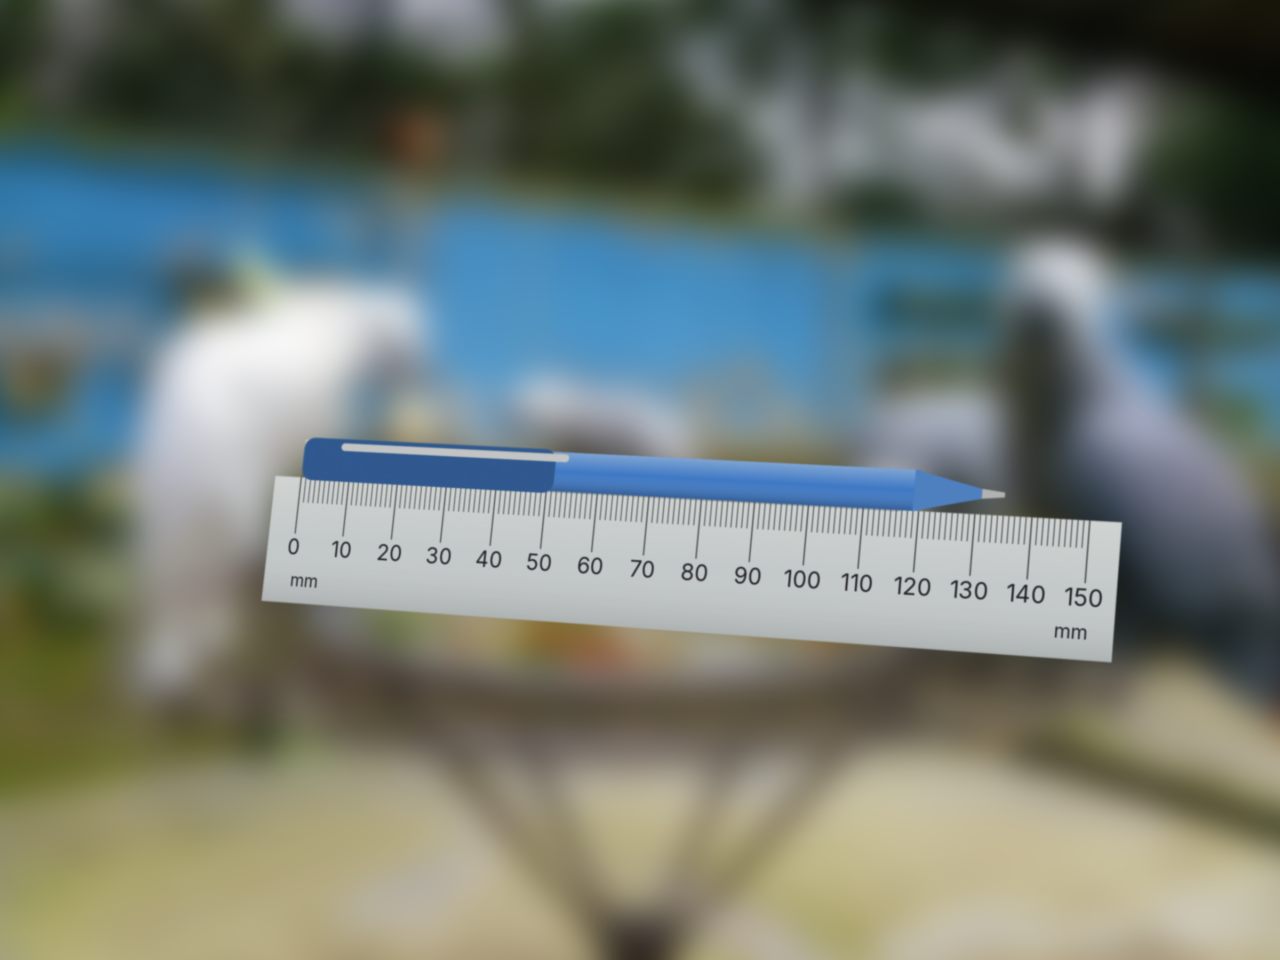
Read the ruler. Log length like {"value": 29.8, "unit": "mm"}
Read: {"value": 135, "unit": "mm"}
